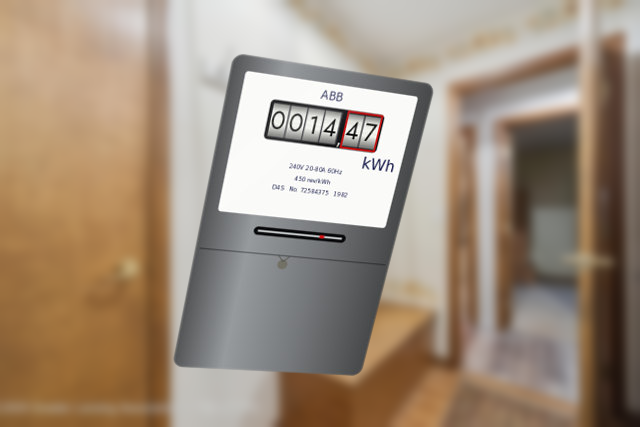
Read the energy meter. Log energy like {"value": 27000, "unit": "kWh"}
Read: {"value": 14.47, "unit": "kWh"}
